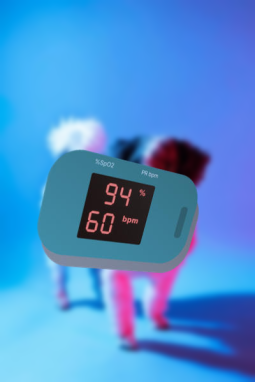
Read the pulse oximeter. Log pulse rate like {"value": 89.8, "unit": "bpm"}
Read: {"value": 60, "unit": "bpm"}
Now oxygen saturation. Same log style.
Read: {"value": 94, "unit": "%"}
